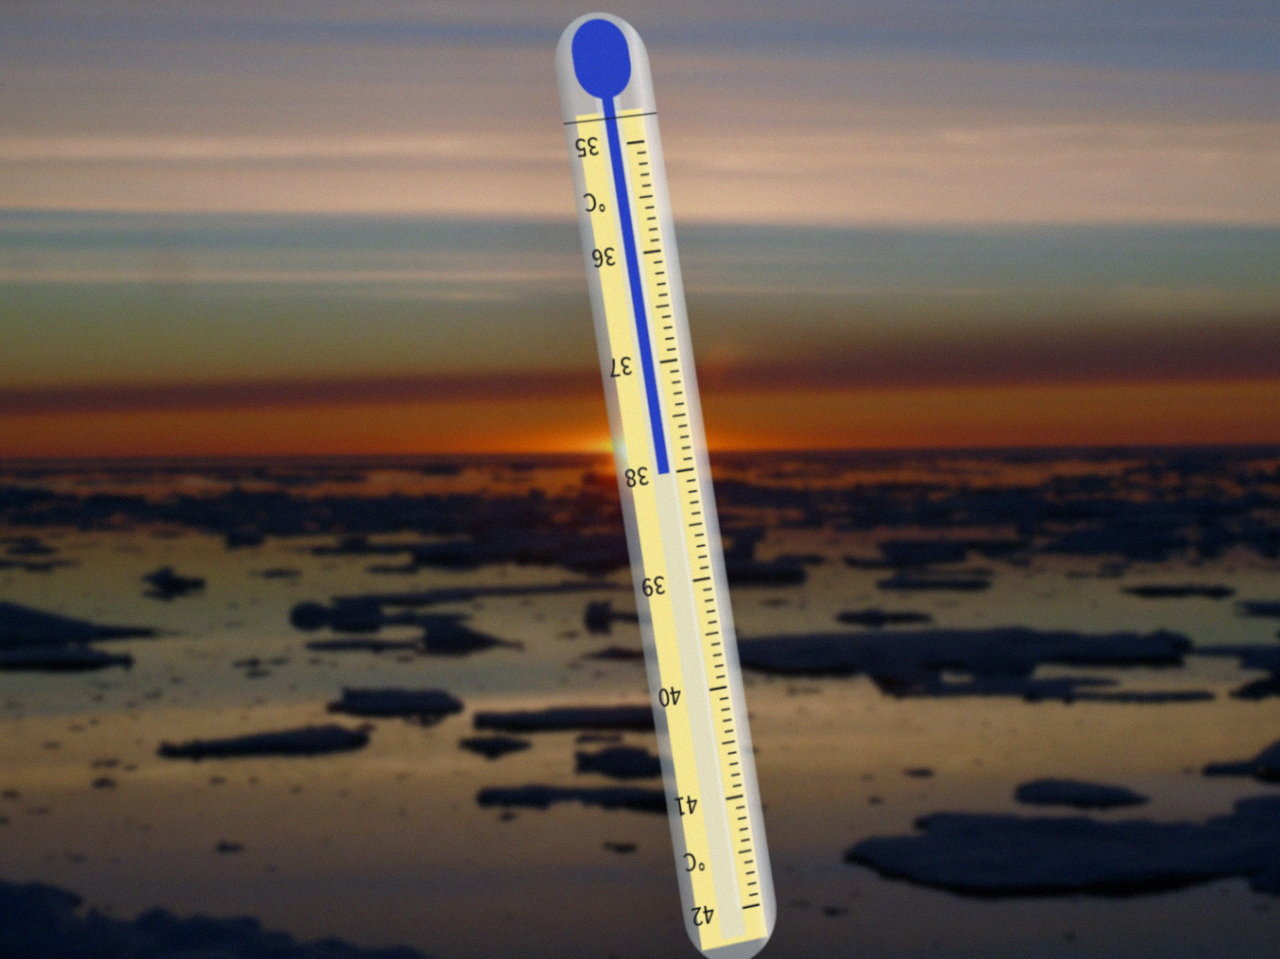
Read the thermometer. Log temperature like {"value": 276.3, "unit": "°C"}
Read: {"value": 38, "unit": "°C"}
